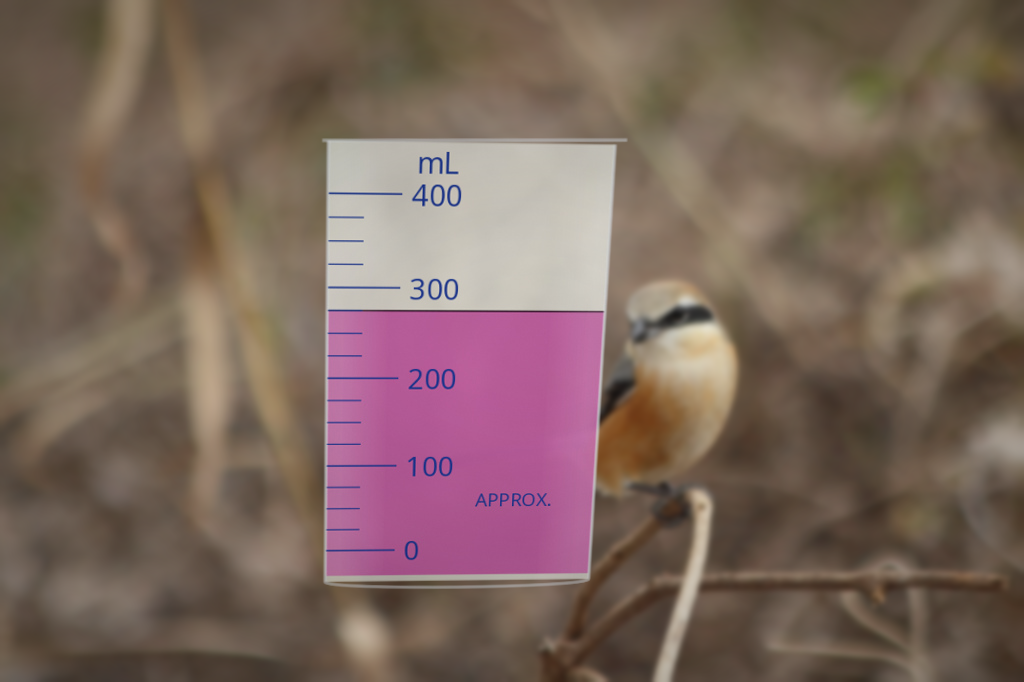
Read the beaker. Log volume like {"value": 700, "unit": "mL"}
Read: {"value": 275, "unit": "mL"}
